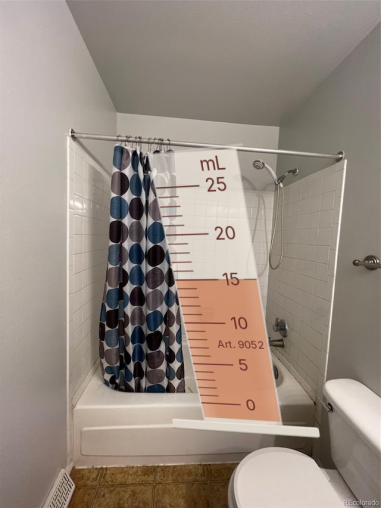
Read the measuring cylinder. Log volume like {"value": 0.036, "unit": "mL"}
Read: {"value": 15, "unit": "mL"}
